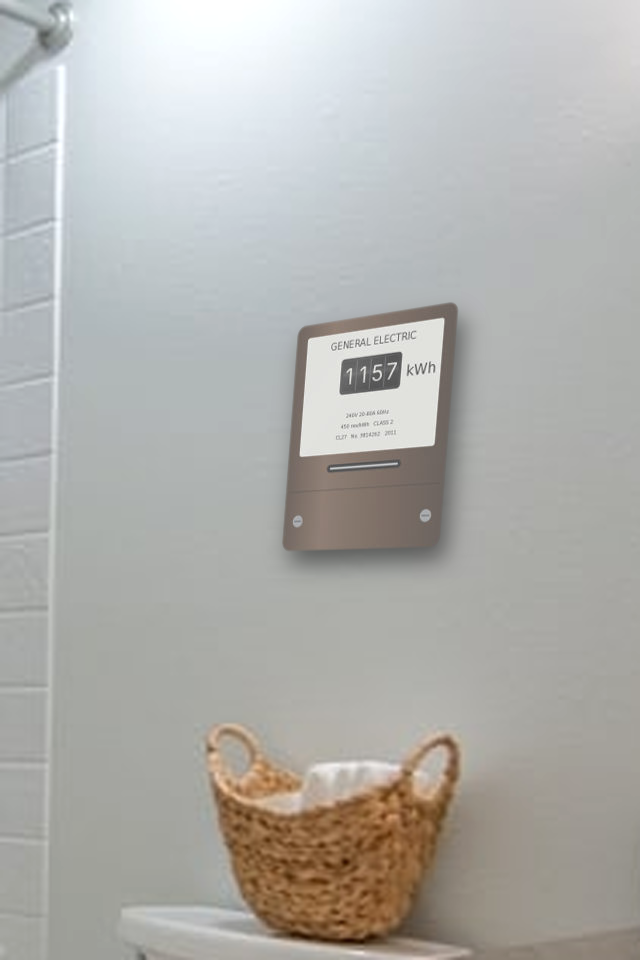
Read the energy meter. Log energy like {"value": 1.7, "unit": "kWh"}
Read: {"value": 1157, "unit": "kWh"}
